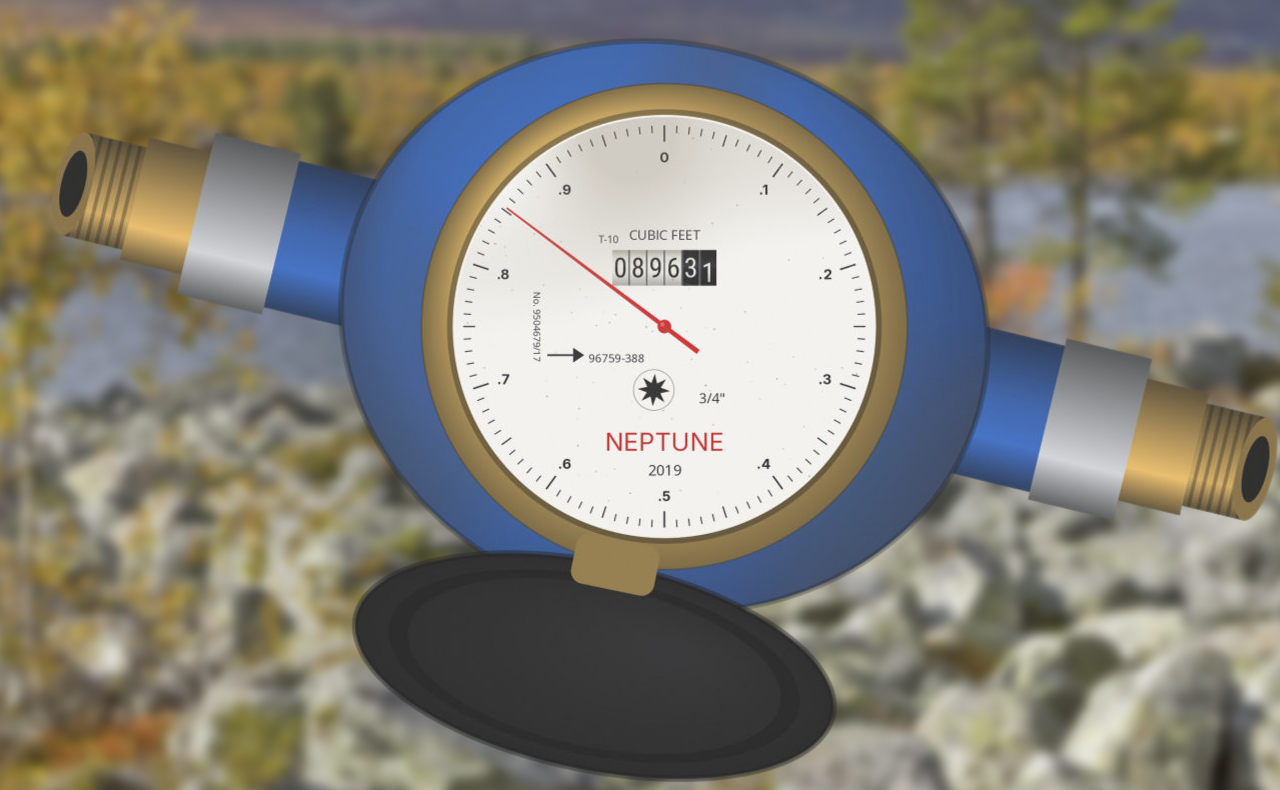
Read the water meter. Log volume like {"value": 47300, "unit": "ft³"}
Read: {"value": 89630.85, "unit": "ft³"}
